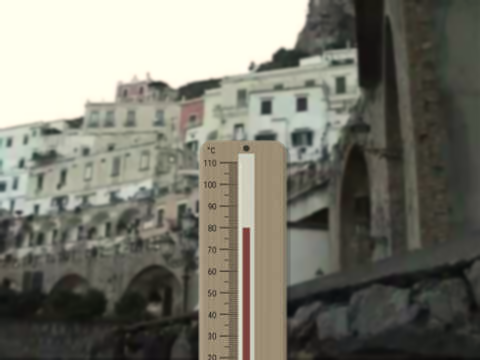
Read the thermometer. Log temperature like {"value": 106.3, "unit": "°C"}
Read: {"value": 80, "unit": "°C"}
